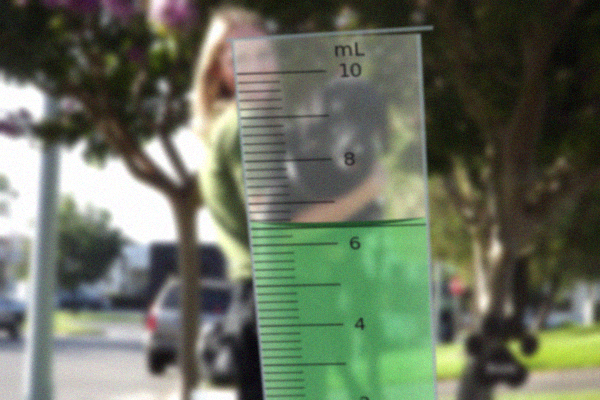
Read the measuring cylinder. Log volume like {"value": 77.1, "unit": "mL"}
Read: {"value": 6.4, "unit": "mL"}
